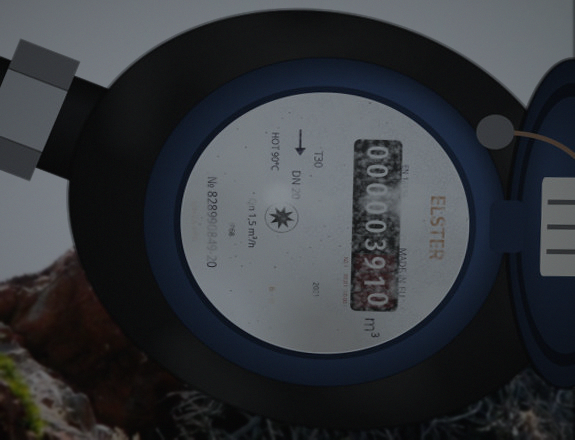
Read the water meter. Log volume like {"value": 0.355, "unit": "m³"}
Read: {"value": 3.910, "unit": "m³"}
